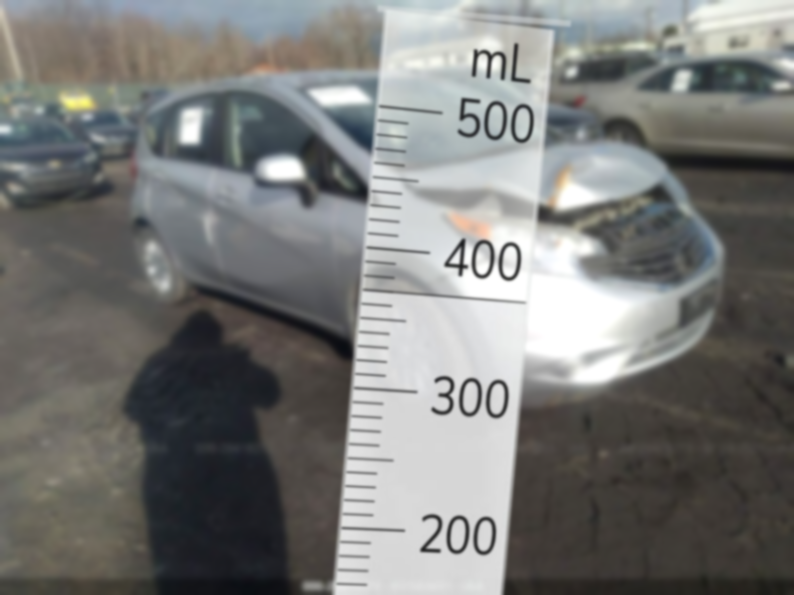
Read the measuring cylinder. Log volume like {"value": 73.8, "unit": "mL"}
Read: {"value": 370, "unit": "mL"}
